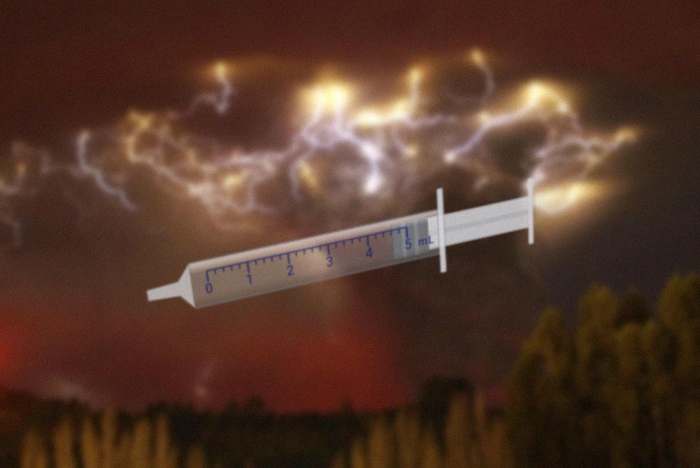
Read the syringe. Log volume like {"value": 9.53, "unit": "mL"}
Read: {"value": 4.6, "unit": "mL"}
